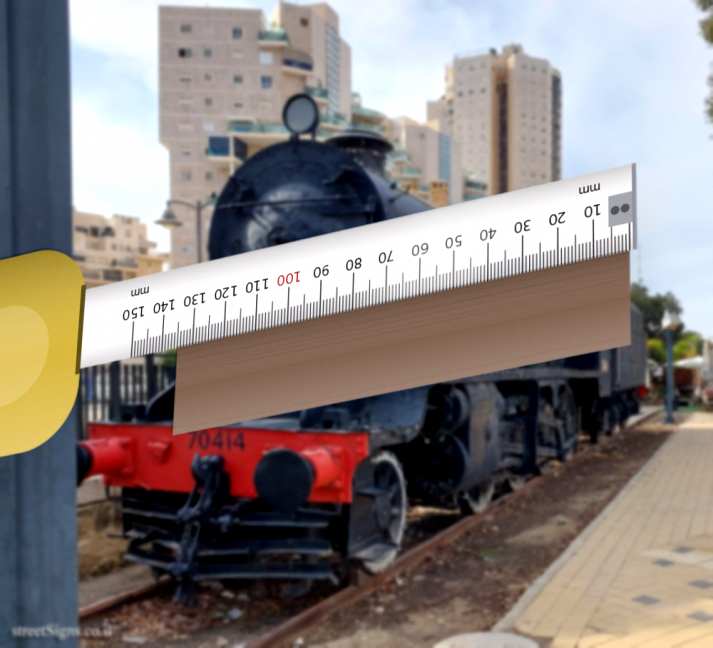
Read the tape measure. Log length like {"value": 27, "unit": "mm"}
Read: {"value": 135, "unit": "mm"}
